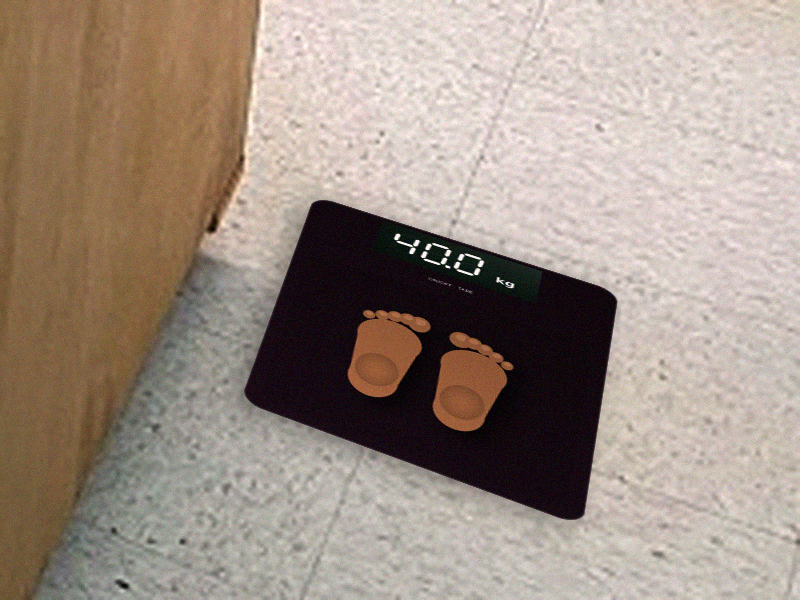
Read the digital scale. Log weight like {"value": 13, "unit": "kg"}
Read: {"value": 40.0, "unit": "kg"}
